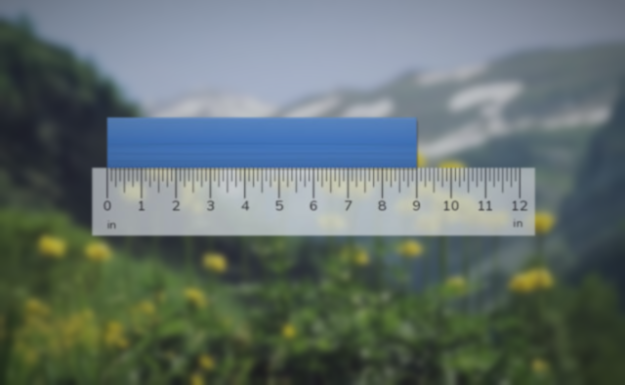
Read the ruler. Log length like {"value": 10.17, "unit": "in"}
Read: {"value": 9, "unit": "in"}
